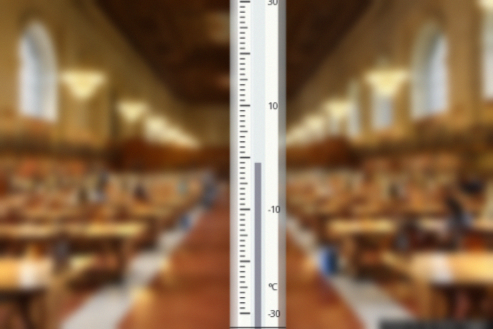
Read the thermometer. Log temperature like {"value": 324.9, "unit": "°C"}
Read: {"value": -1, "unit": "°C"}
